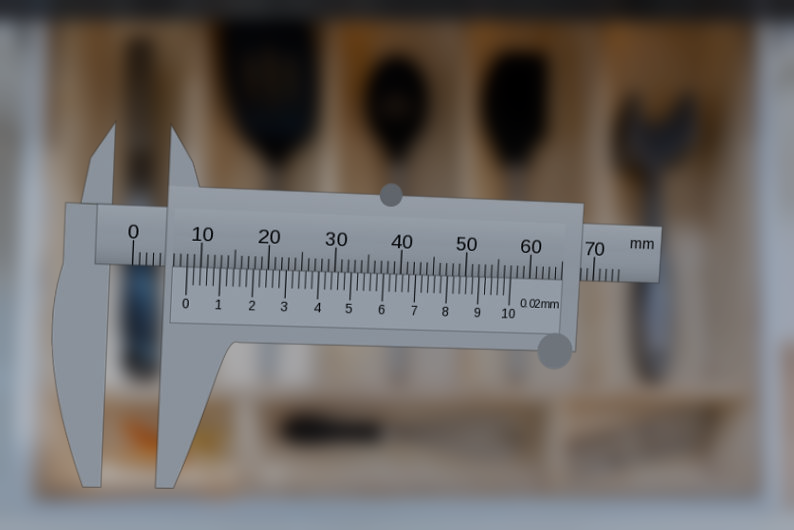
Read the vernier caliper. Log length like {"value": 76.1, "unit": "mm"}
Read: {"value": 8.0, "unit": "mm"}
